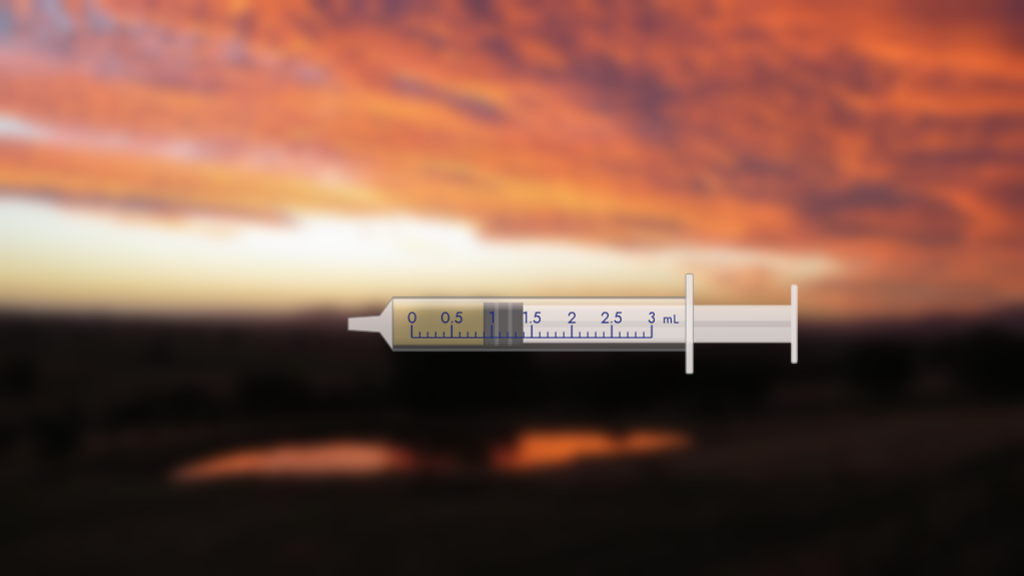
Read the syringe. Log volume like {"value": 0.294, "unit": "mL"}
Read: {"value": 0.9, "unit": "mL"}
